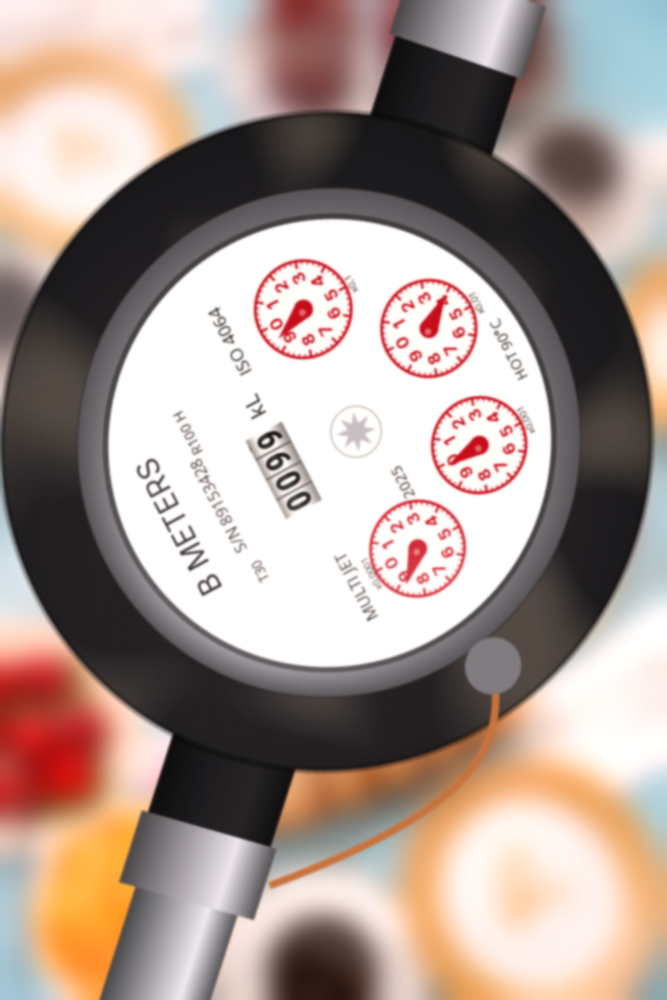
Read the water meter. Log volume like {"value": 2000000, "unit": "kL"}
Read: {"value": 98.9398, "unit": "kL"}
